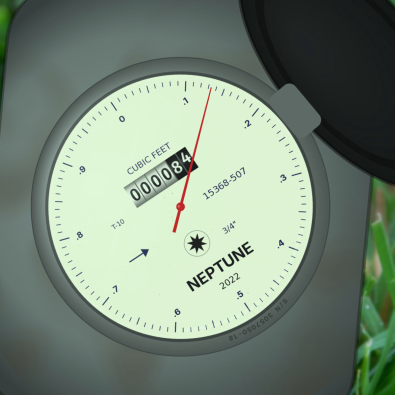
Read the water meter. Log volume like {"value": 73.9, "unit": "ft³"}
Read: {"value": 84.13, "unit": "ft³"}
